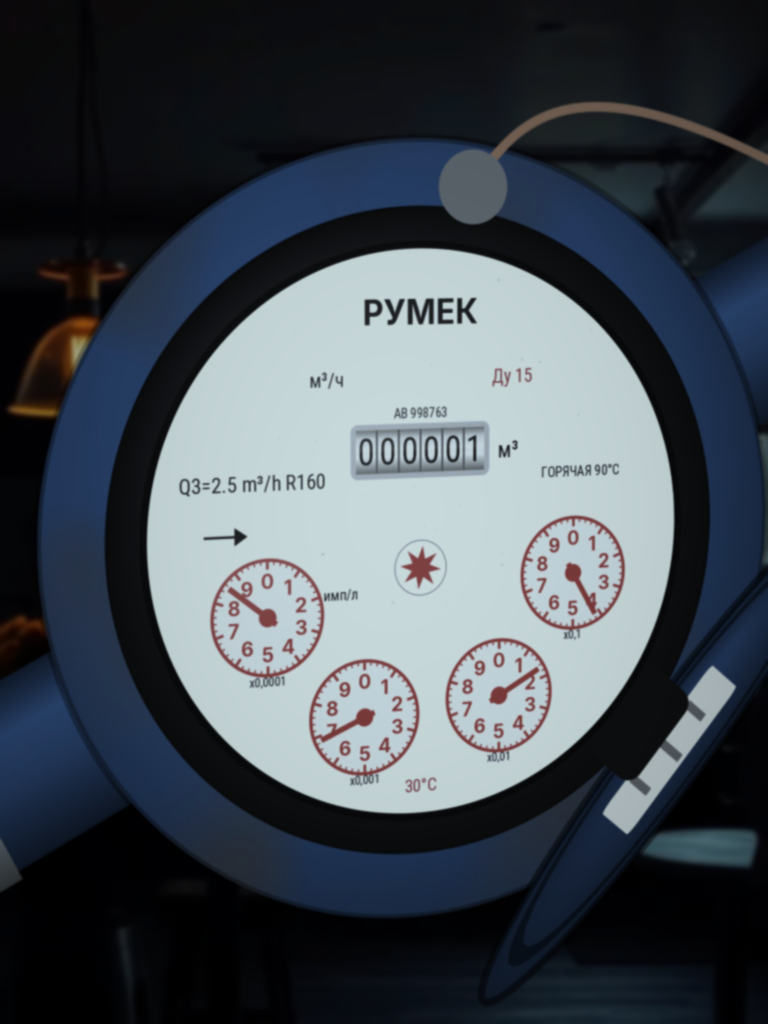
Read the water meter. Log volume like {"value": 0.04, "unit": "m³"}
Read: {"value": 1.4168, "unit": "m³"}
